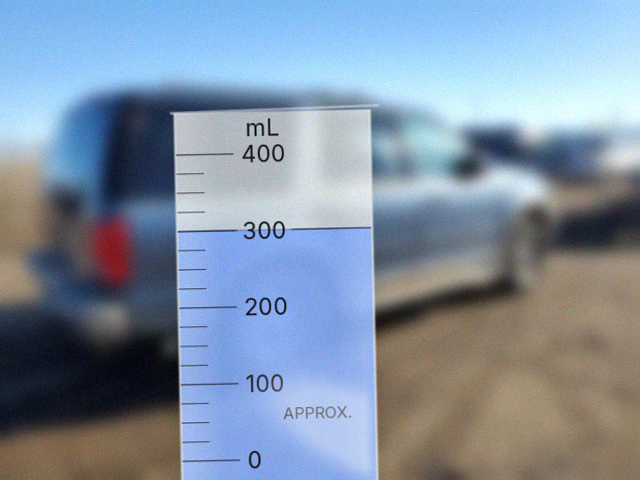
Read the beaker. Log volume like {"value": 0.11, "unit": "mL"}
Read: {"value": 300, "unit": "mL"}
